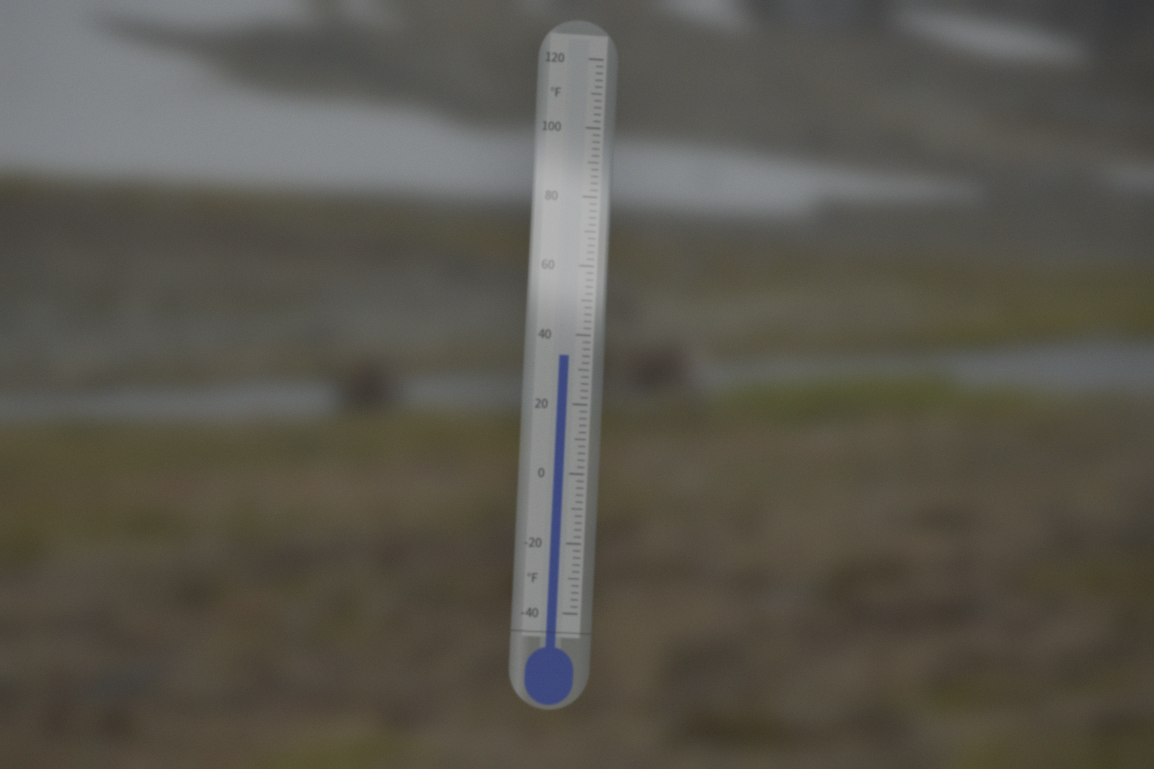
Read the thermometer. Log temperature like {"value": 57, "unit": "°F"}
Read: {"value": 34, "unit": "°F"}
